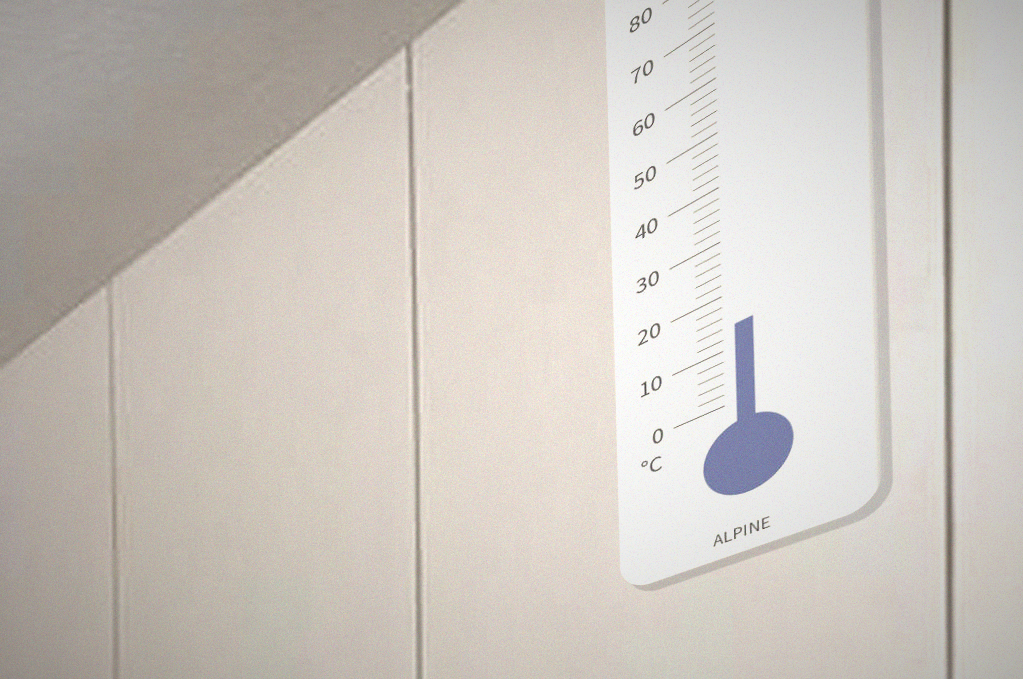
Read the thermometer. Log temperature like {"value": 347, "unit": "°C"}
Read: {"value": 14, "unit": "°C"}
